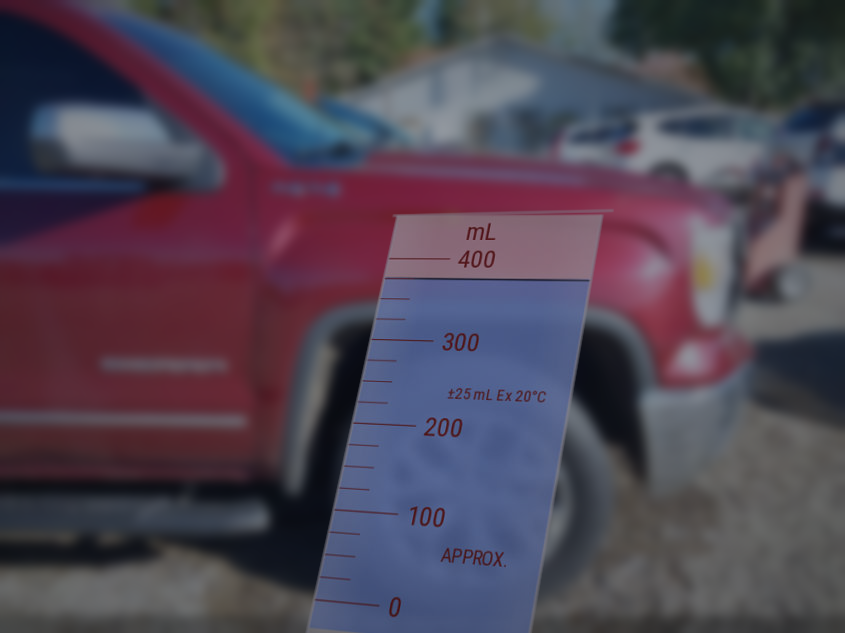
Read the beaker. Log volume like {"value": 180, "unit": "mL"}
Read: {"value": 375, "unit": "mL"}
